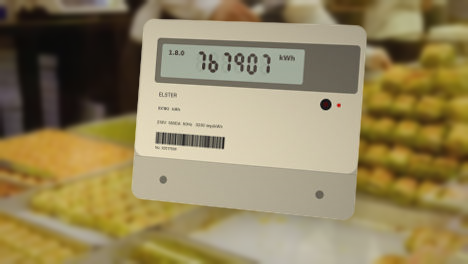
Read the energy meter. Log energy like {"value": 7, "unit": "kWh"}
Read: {"value": 767907, "unit": "kWh"}
